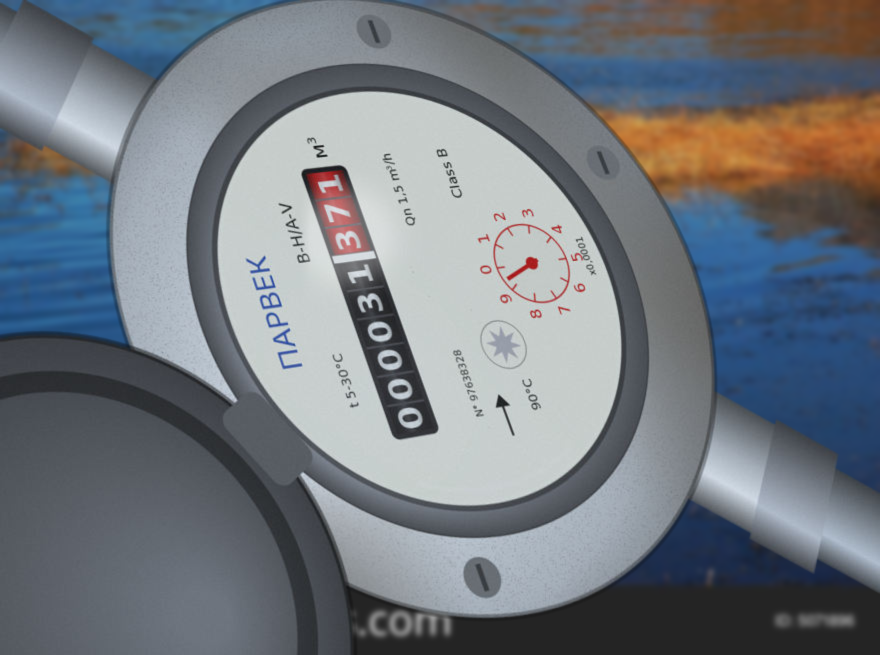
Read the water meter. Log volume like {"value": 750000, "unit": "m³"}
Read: {"value": 31.3709, "unit": "m³"}
